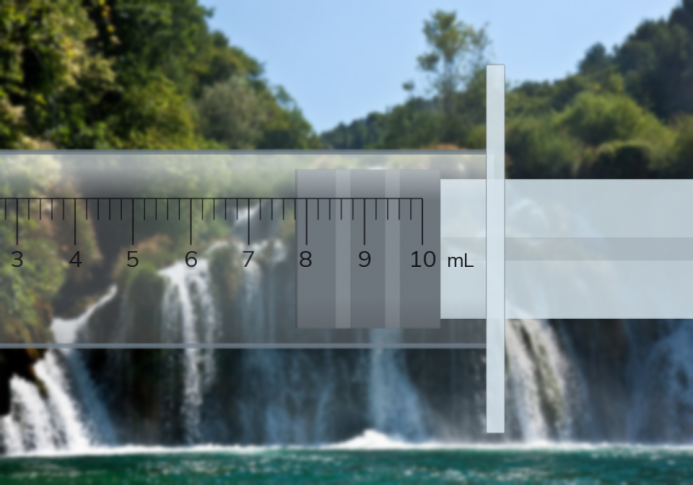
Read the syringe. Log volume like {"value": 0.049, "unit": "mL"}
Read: {"value": 7.8, "unit": "mL"}
